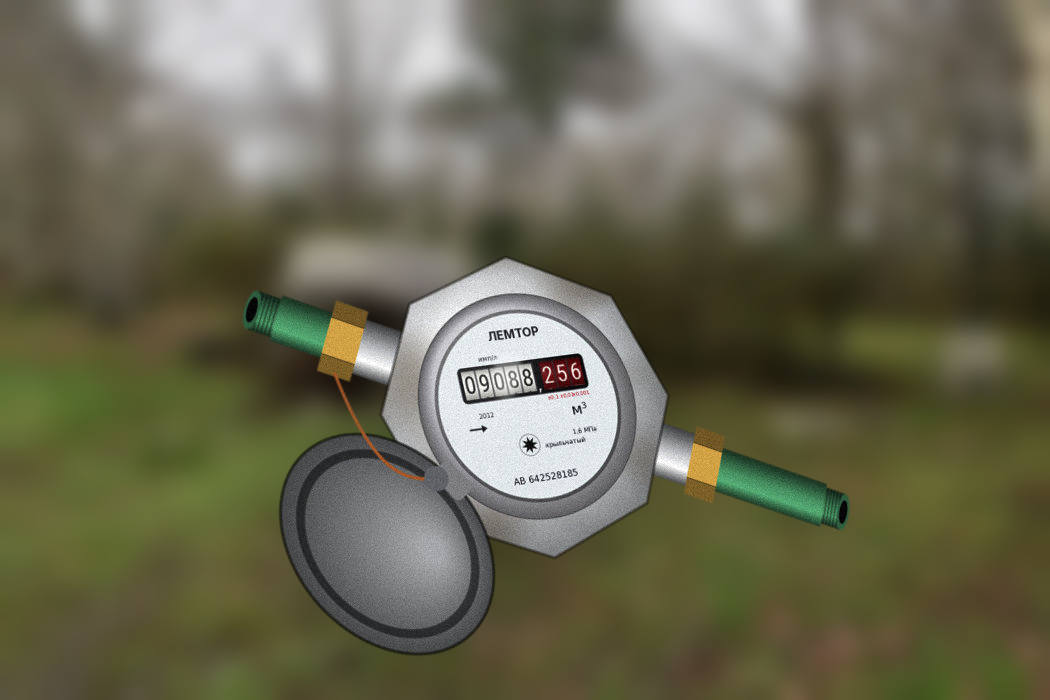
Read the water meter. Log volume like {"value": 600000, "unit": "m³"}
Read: {"value": 9088.256, "unit": "m³"}
